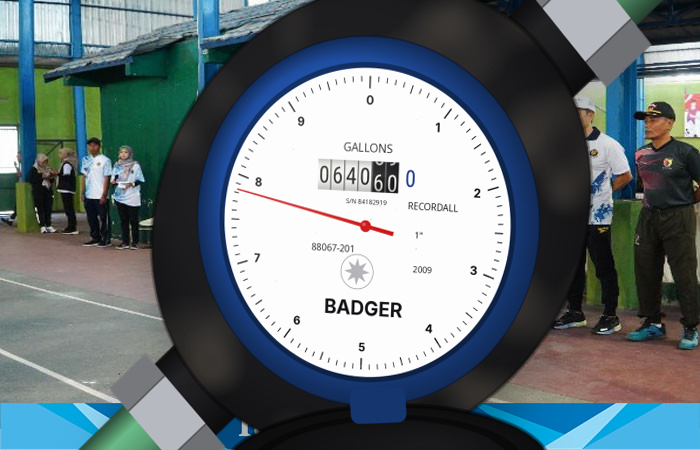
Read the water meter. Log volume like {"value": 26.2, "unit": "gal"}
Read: {"value": 640597.8, "unit": "gal"}
